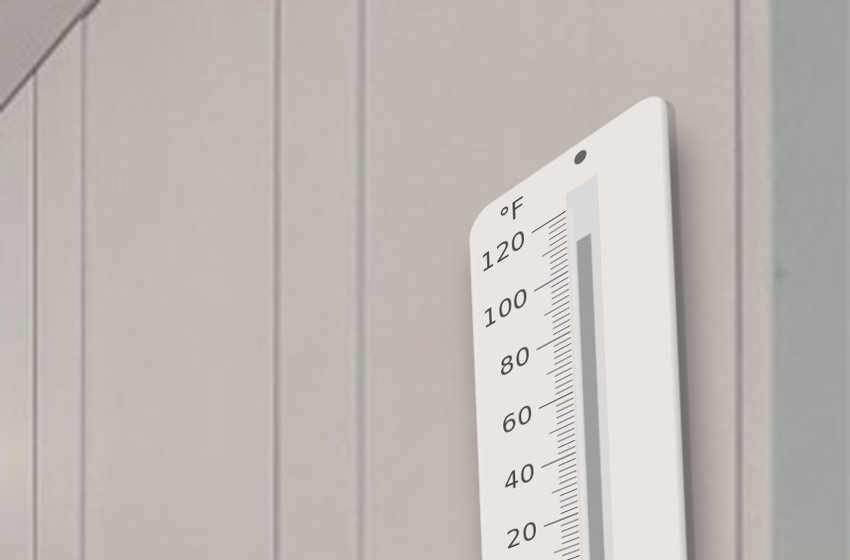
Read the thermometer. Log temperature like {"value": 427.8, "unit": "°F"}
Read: {"value": 108, "unit": "°F"}
